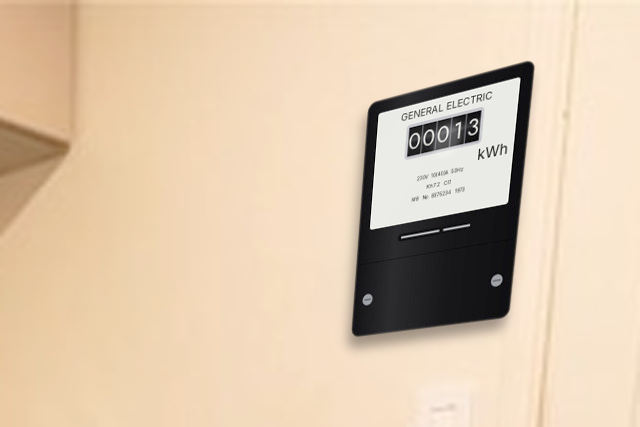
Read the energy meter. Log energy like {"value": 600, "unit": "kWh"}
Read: {"value": 13, "unit": "kWh"}
